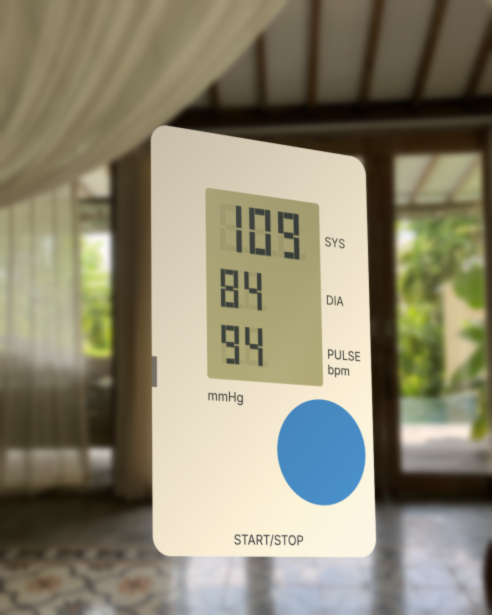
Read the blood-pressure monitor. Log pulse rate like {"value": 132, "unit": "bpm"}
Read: {"value": 94, "unit": "bpm"}
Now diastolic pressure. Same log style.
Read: {"value": 84, "unit": "mmHg"}
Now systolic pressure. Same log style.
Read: {"value": 109, "unit": "mmHg"}
